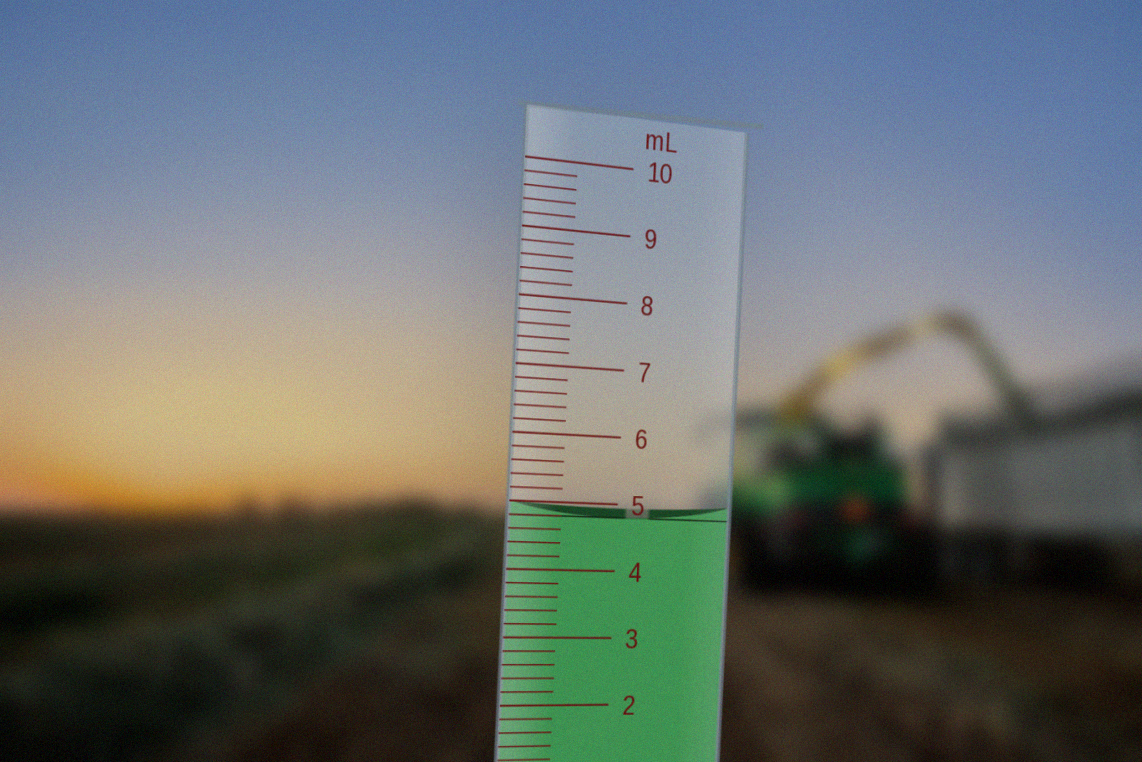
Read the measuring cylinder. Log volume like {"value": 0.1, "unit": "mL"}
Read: {"value": 4.8, "unit": "mL"}
